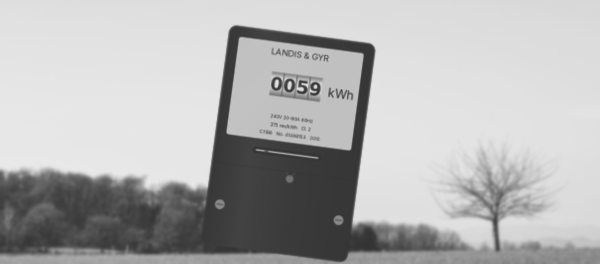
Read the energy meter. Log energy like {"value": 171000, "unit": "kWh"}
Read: {"value": 59, "unit": "kWh"}
